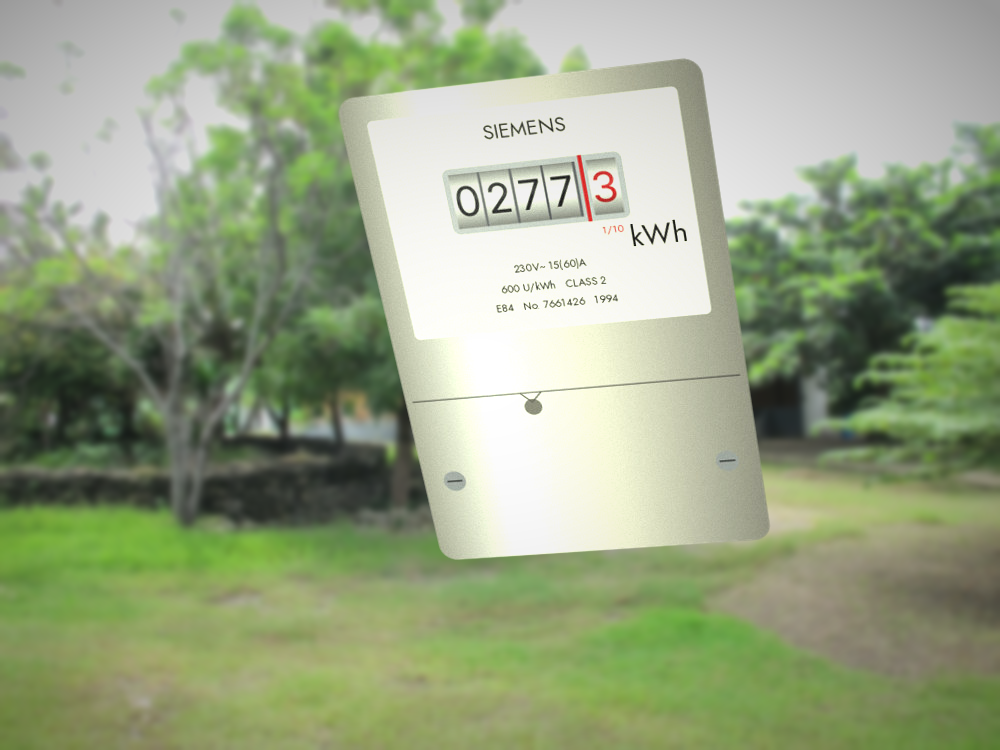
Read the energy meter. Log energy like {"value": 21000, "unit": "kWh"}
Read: {"value": 277.3, "unit": "kWh"}
